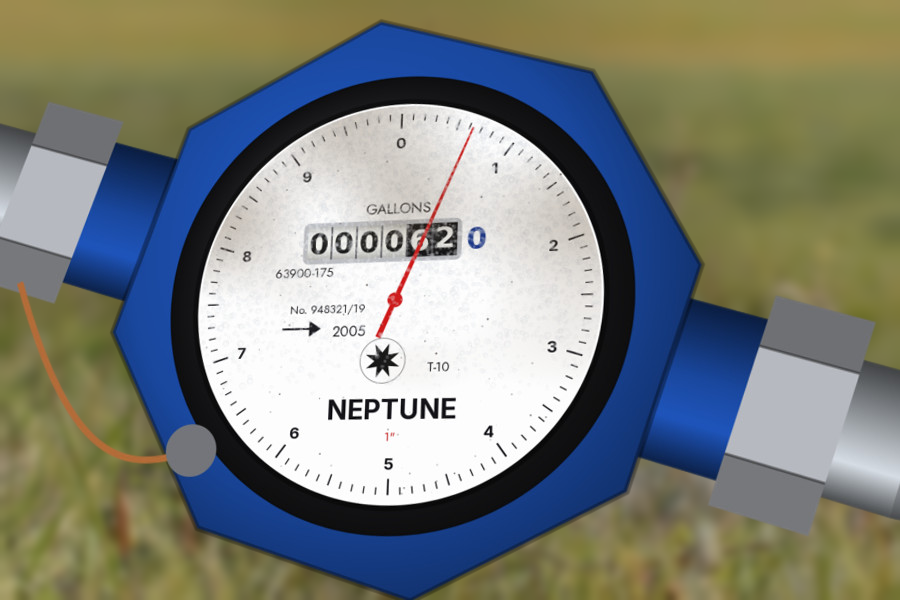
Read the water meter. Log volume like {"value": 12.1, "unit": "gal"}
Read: {"value": 620.6, "unit": "gal"}
